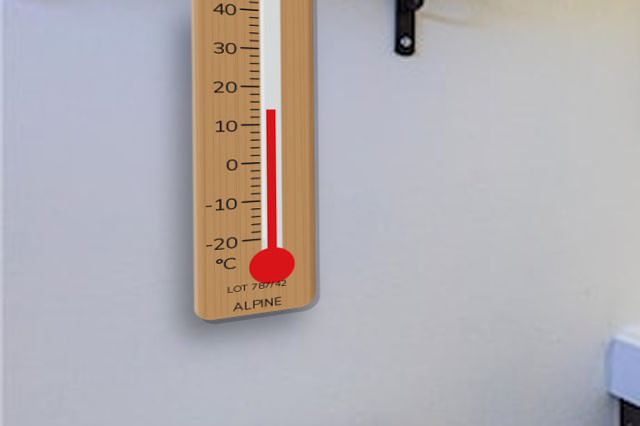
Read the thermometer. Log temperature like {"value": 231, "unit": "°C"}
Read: {"value": 14, "unit": "°C"}
